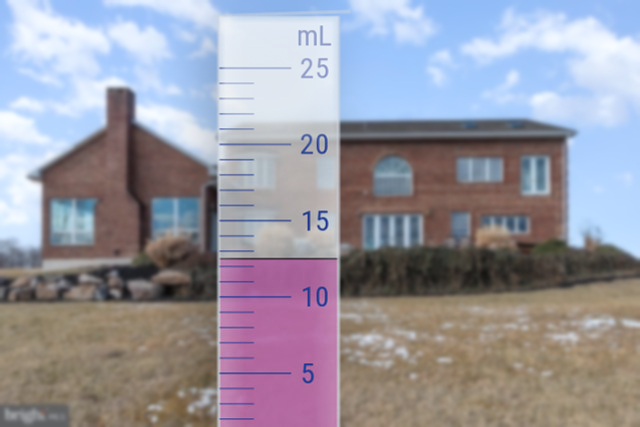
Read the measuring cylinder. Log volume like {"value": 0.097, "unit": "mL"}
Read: {"value": 12.5, "unit": "mL"}
